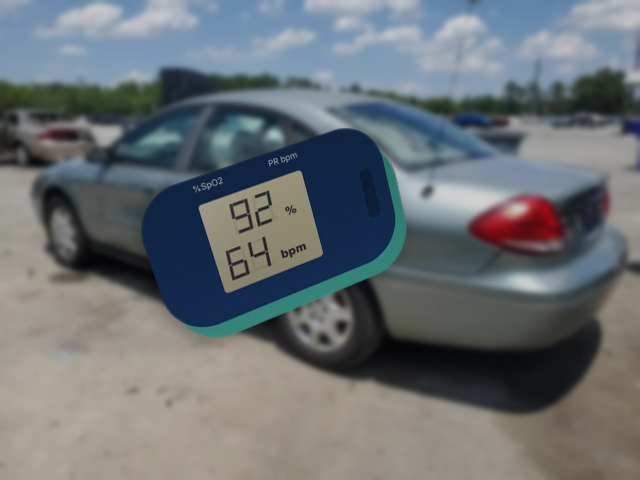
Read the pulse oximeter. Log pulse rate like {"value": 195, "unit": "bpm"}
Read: {"value": 64, "unit": "bpm"}
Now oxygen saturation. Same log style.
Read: {"value": 92, "unit": "%"}
